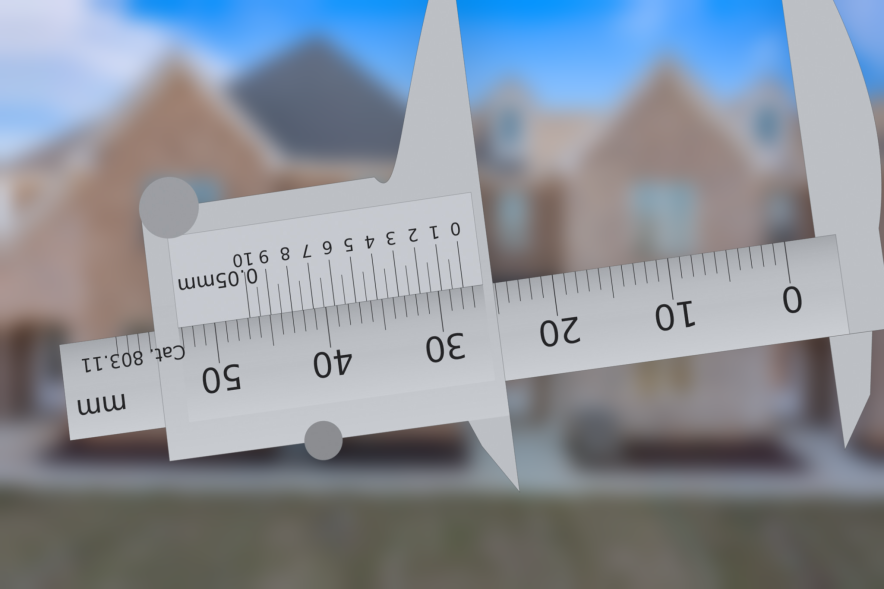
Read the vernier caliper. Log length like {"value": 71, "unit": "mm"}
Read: {"value": 27.8, "unit": "mm"}
